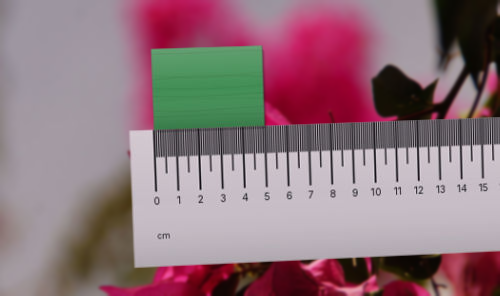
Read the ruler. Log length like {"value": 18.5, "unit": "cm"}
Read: {"value": 5, "unit": "cm"}
